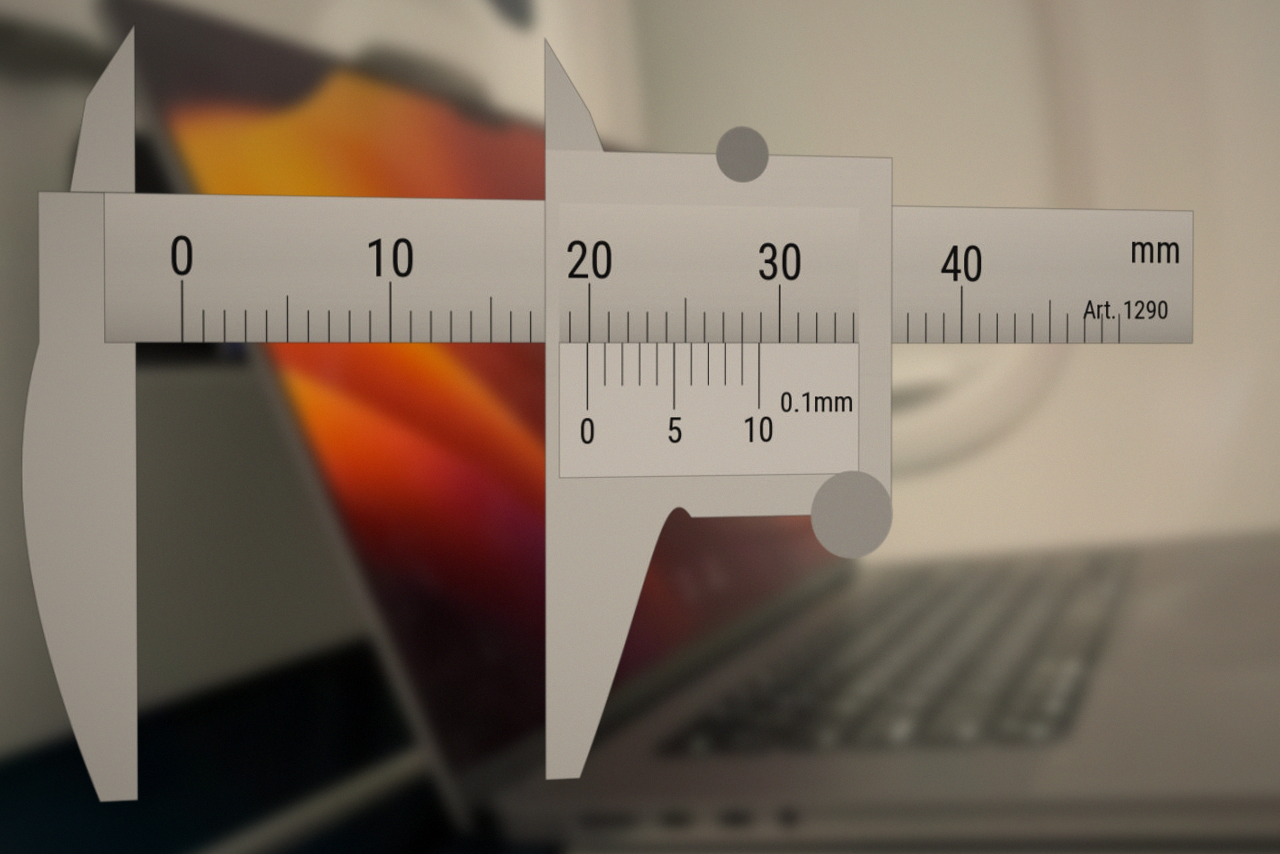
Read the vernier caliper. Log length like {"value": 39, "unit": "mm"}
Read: {"value": 19.9, "unit": "mm"}
